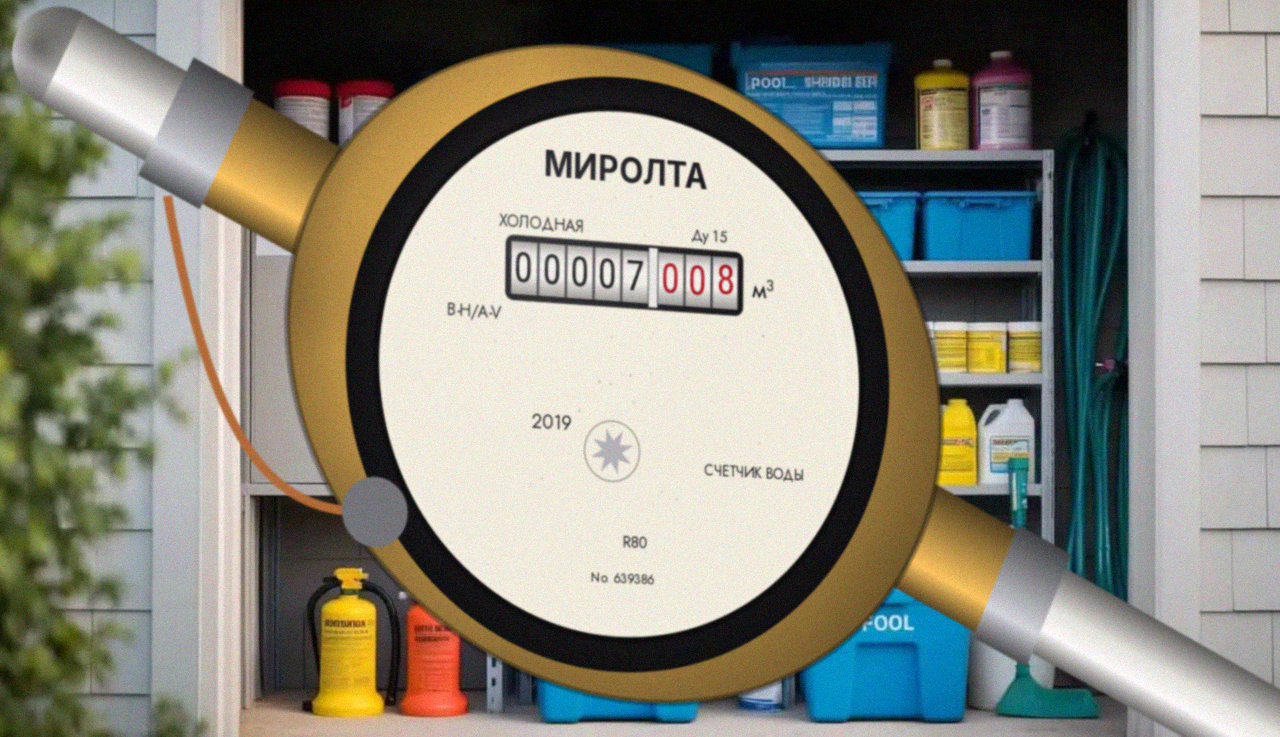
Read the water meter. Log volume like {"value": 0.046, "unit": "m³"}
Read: {"value": 7.008, "unit": "m³"}
